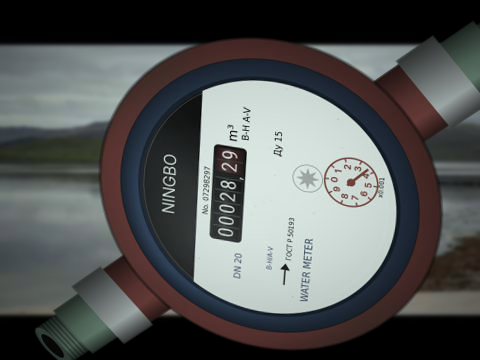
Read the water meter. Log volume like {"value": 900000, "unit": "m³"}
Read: {"value": 28.293, "unit": "m³"}
